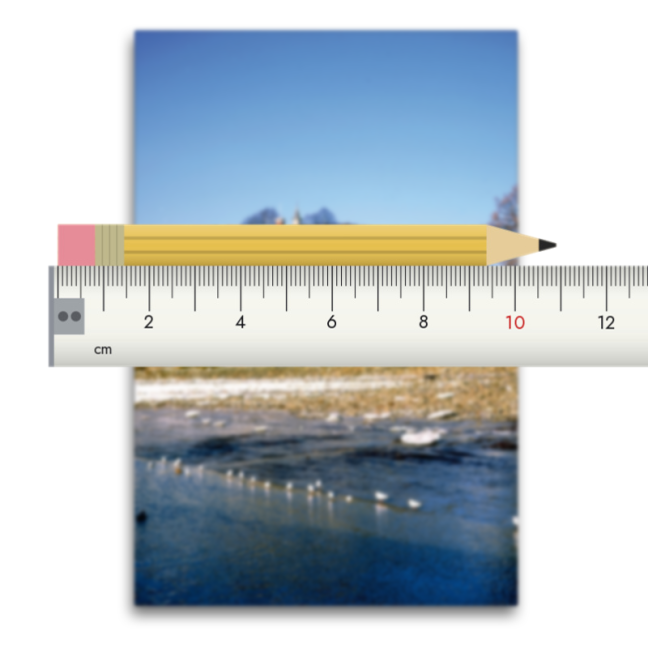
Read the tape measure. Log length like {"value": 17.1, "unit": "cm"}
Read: {"value": 10.9, "unit": "cm"}
